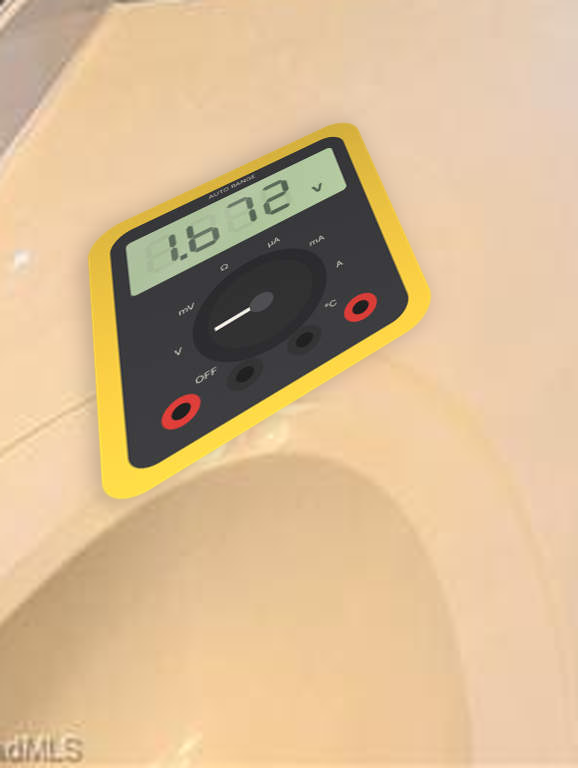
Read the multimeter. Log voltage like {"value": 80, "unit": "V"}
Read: {"value": 1.672, "unit": "V"}
